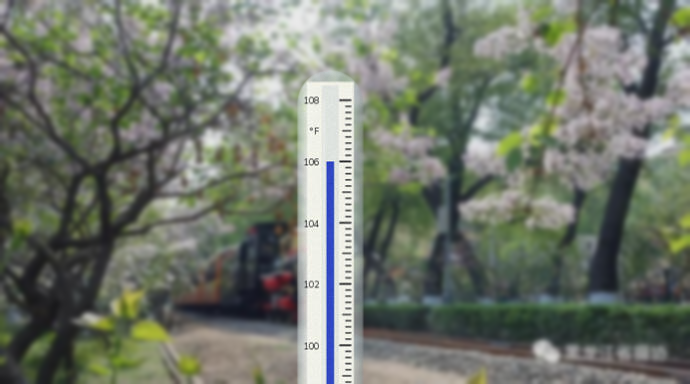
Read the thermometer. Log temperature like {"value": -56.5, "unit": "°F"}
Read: {"value": 106, "unit": "°F"}
